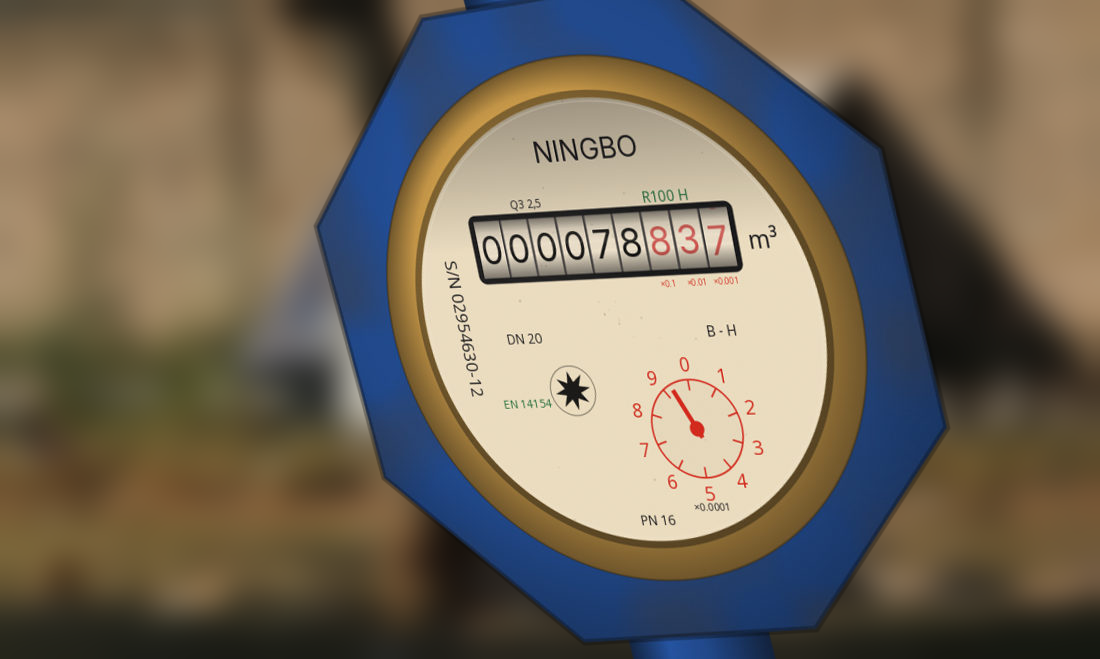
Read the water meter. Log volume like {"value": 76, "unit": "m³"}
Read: {"value": 78.8369, "unit": "m³"}
